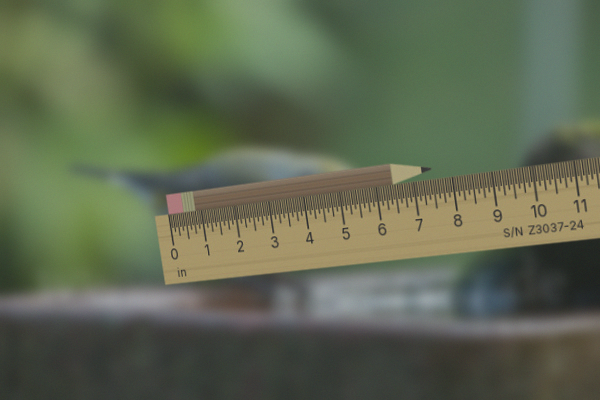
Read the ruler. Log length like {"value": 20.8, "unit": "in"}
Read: {"value": 7.5, "unit": "in"}
